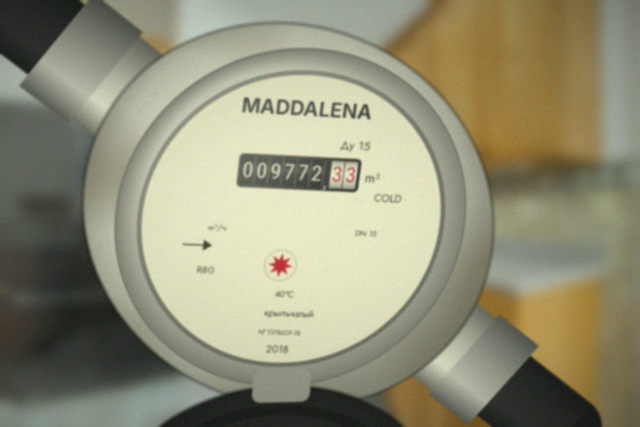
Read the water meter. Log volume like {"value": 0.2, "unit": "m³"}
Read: {"value": 9772.33, "unit": "m³"}
